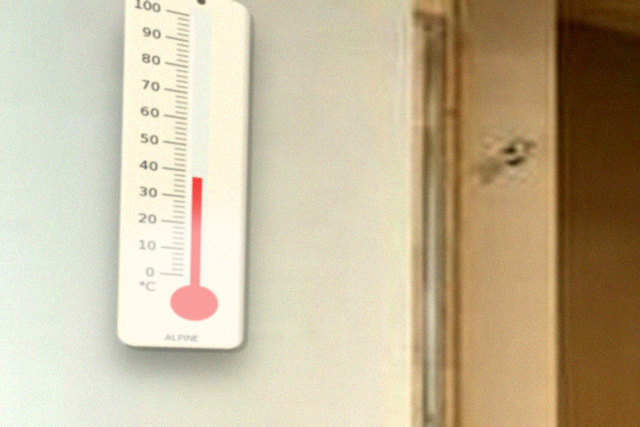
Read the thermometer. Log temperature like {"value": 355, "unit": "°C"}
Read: {"value": 38, "unit": "°C"}
